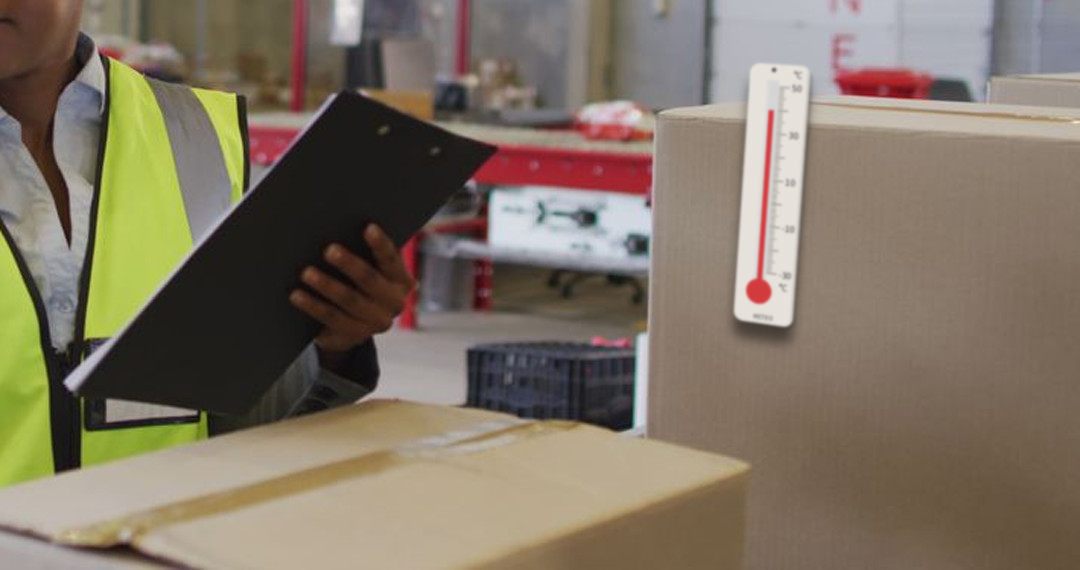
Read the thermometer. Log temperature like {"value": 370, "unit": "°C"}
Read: {"value": 40, "unit": "°C"}
